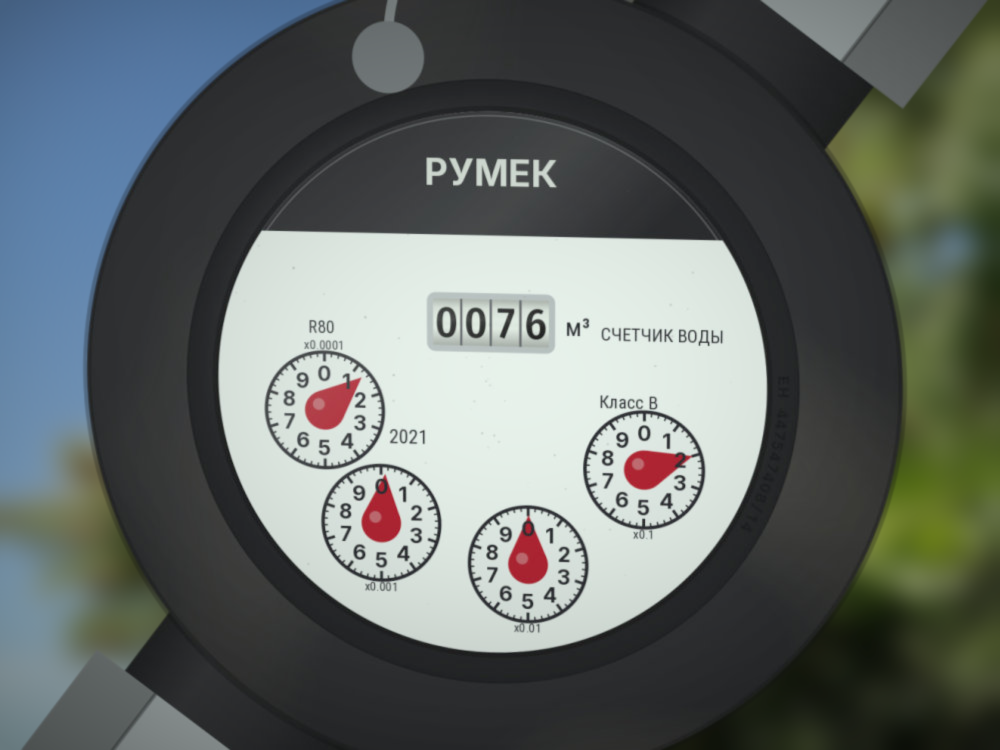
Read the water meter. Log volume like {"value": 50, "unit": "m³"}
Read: {"value": 76.2001, "unit": "m³"}
